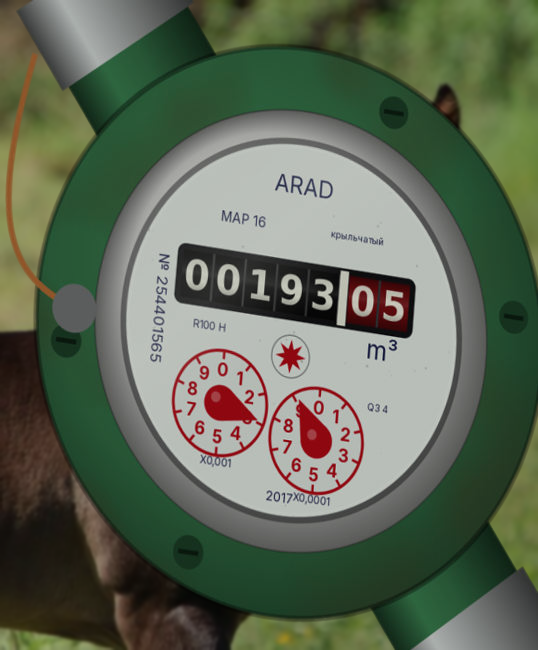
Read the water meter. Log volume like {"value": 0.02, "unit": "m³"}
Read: {"value": 193.0529, "unit": "m³"}
